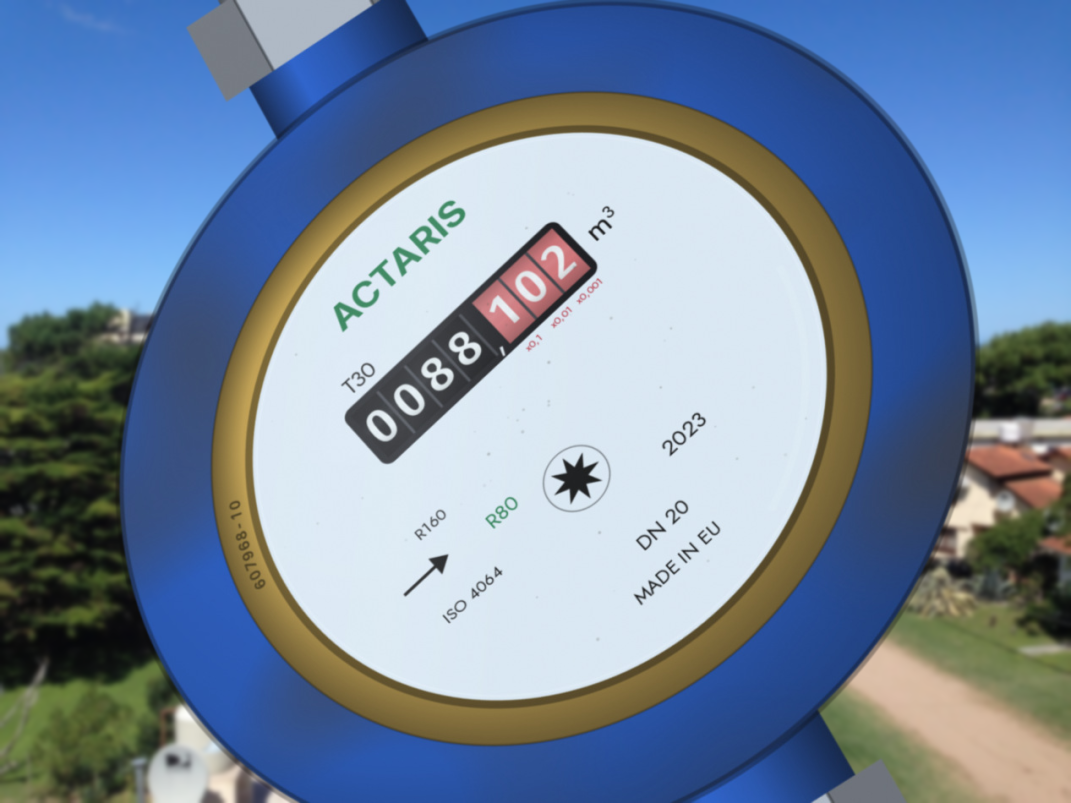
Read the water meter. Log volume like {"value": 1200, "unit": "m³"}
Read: {"value": 88.102, "unit": "m³"}
